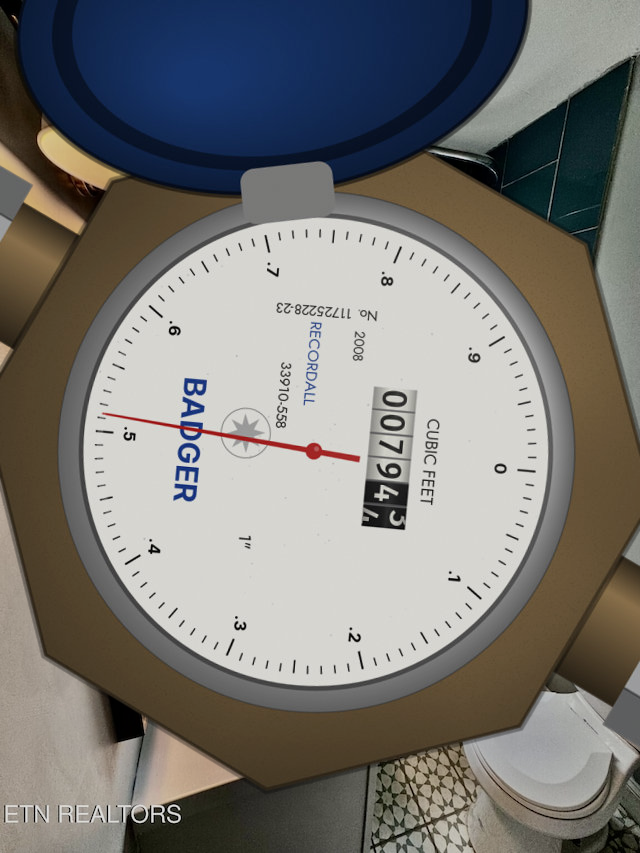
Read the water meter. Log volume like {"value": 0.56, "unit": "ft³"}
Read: {"value": 7943.51, "unit": "ft³"}
